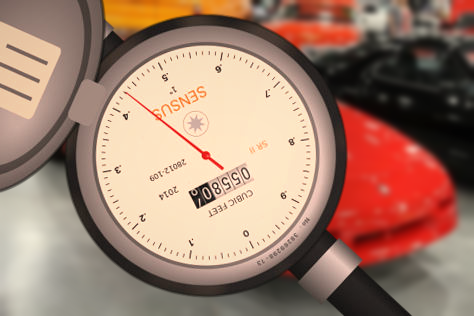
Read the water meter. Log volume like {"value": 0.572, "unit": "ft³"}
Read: {"value": 55807.43, "unit": "ft³"}
